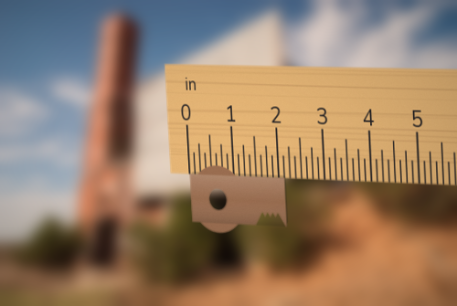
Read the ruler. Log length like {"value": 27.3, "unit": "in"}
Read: {"value": 2.125, "unit": "in"}
